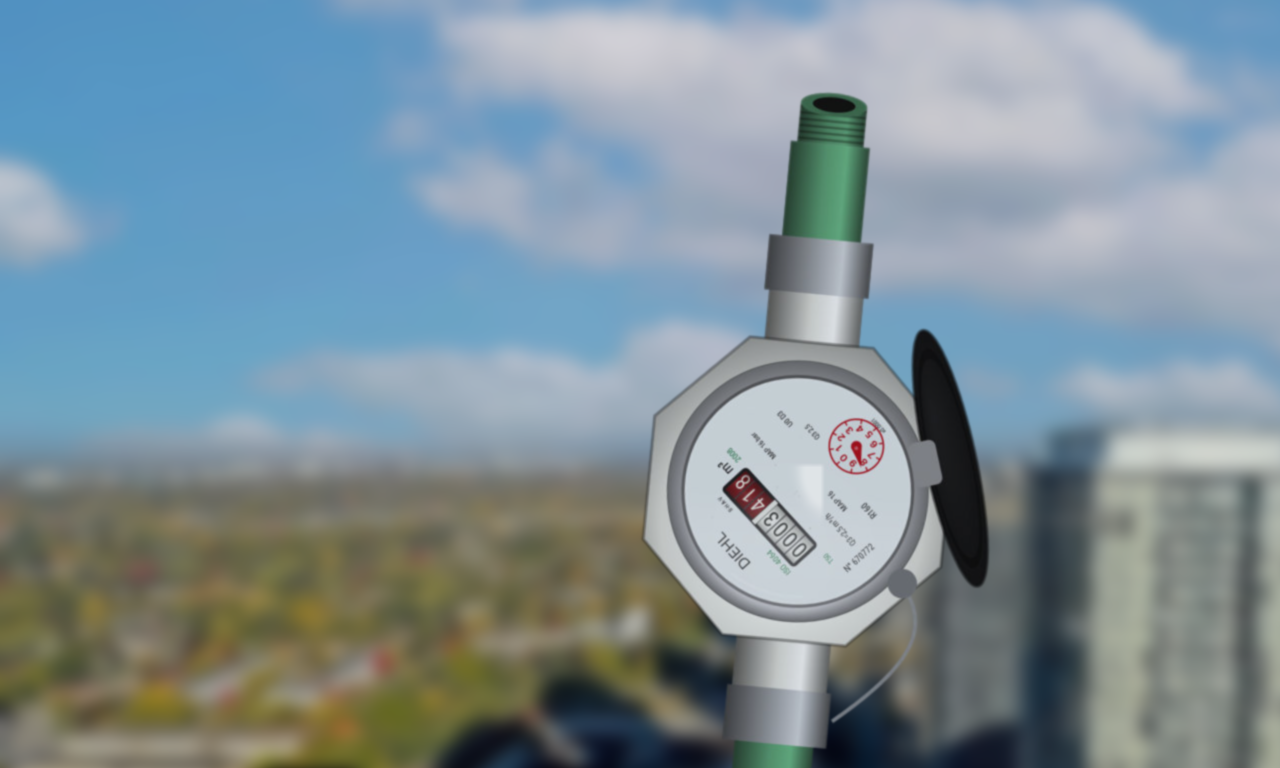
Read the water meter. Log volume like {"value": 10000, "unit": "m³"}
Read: {"value": 3.4178, "unit": "m³"}
